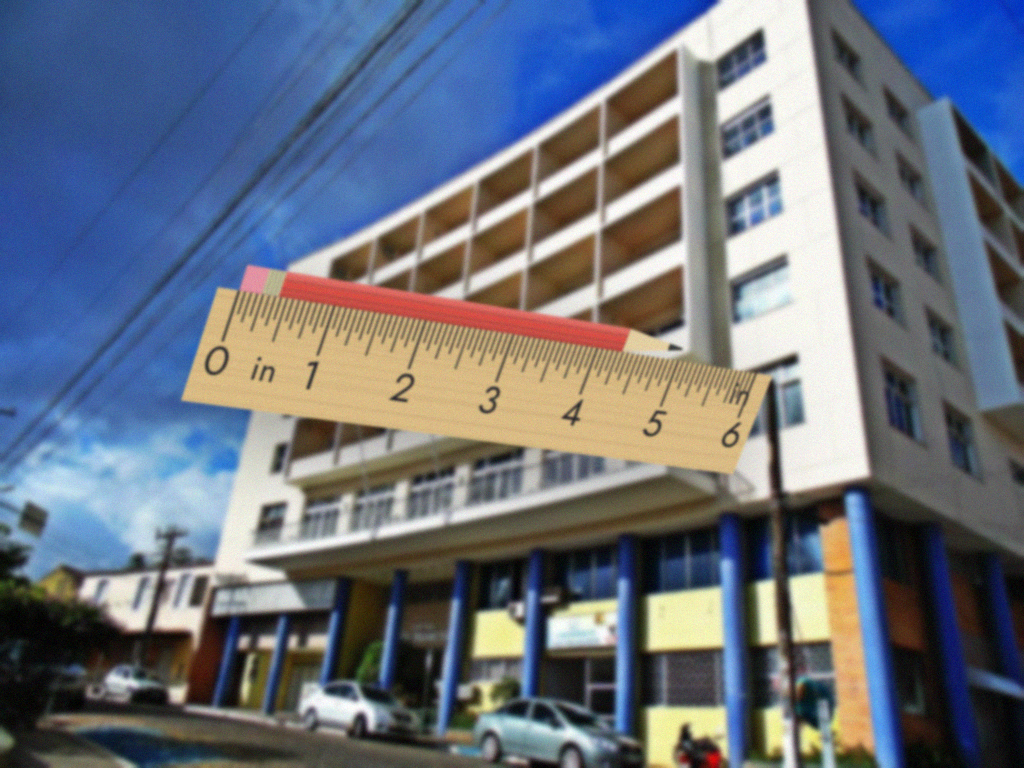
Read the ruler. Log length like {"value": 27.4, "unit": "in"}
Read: {"value": 5, "unit": "in"}
